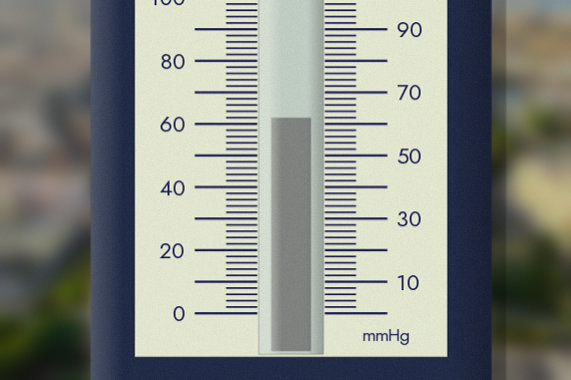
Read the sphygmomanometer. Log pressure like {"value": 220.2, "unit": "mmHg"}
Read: {"value": 62, "unit": "mmHg"}
